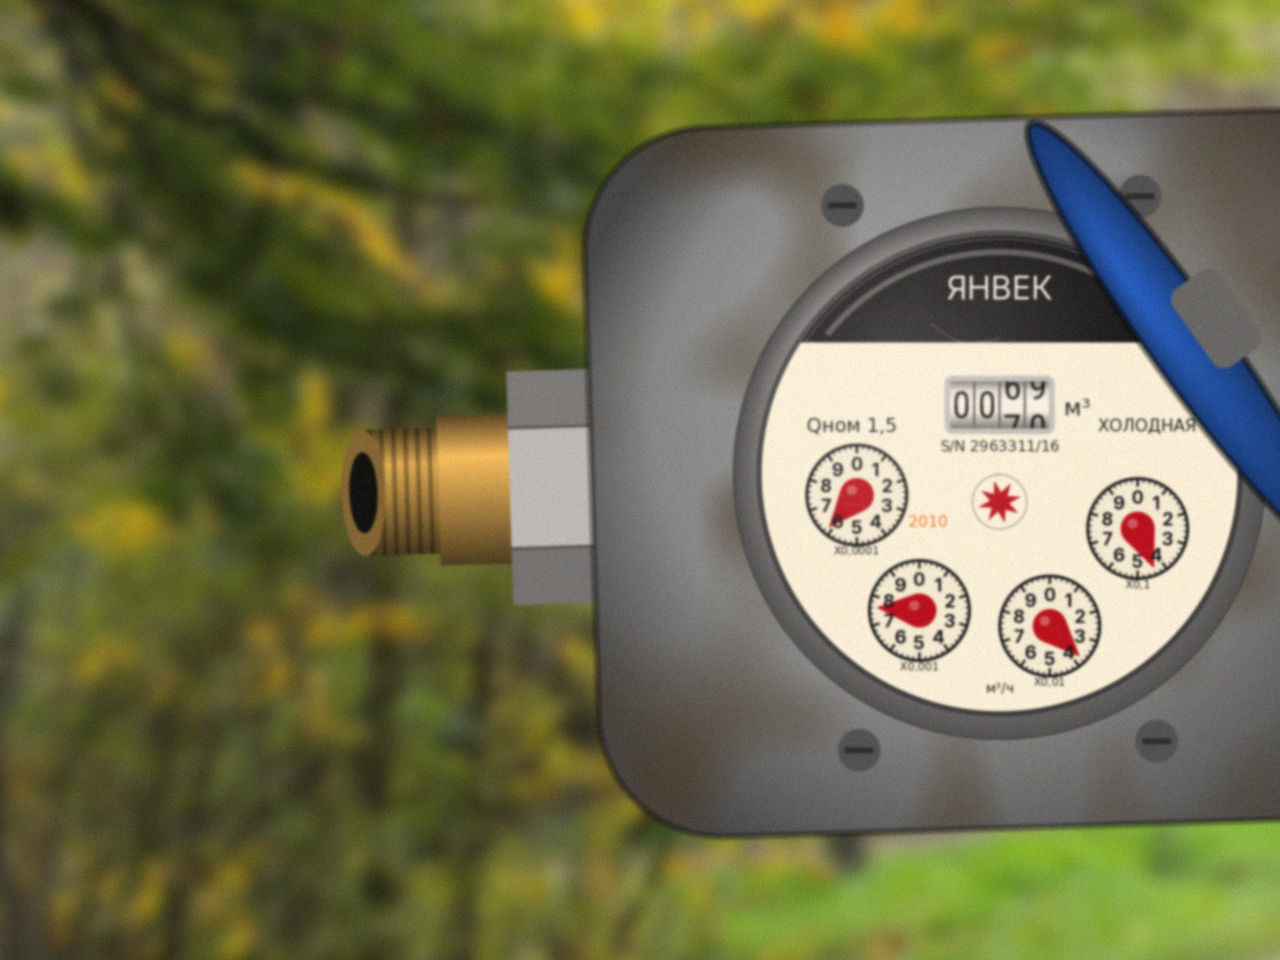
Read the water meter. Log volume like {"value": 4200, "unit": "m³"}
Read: {"value": 69.4376, "unit": "m³"}
